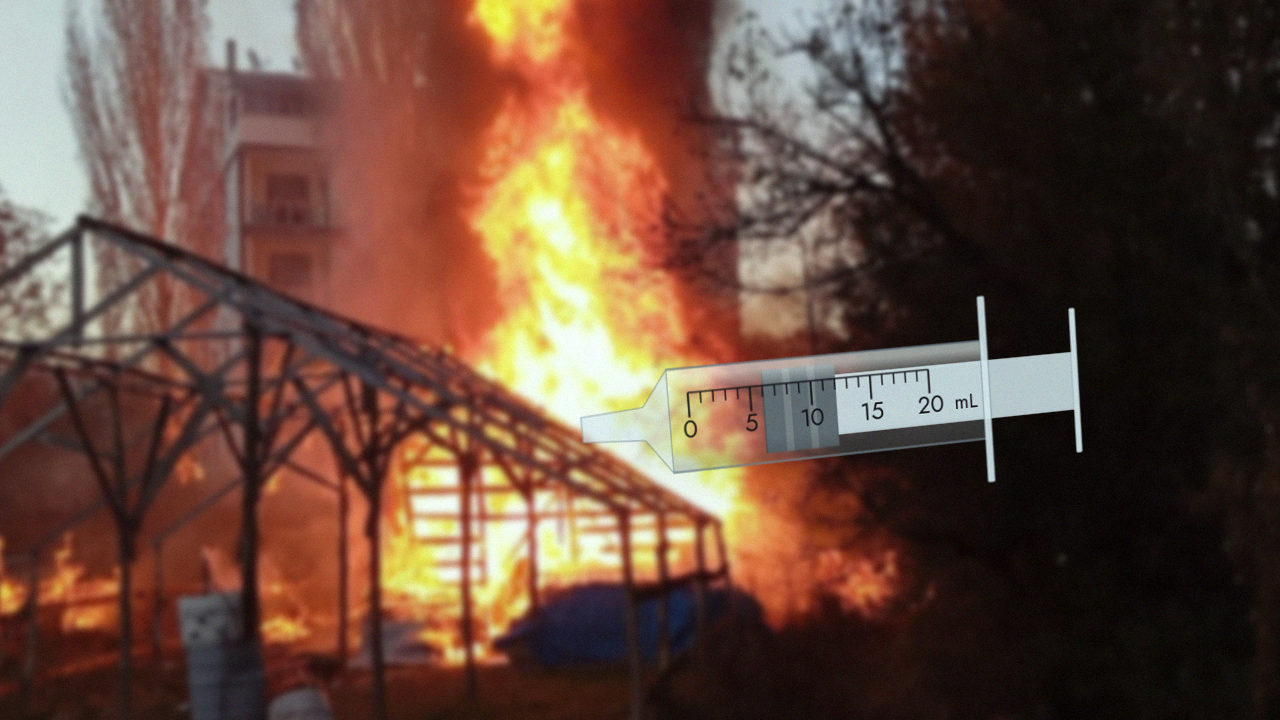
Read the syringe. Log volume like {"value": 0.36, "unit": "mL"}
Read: {"value": 6, "unit": "mL"}
